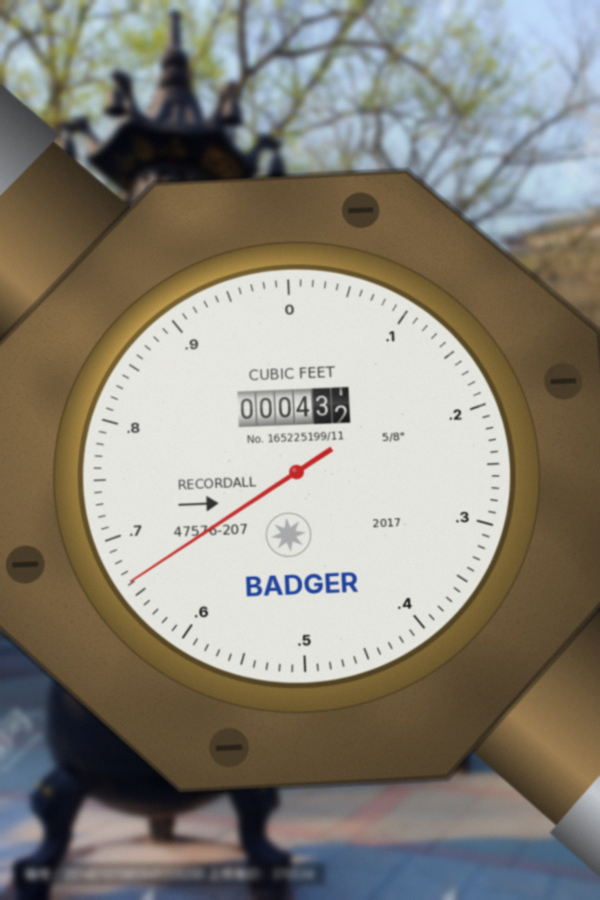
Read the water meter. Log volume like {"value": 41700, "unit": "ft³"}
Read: {"value": 431.66, "unit": "ft³"}
